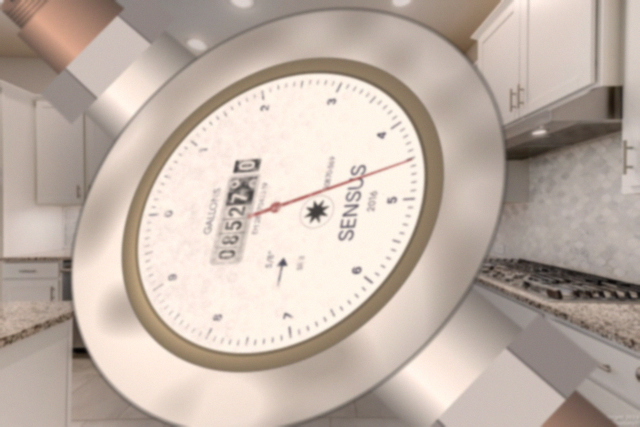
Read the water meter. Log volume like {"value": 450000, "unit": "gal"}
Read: {"value": 852784.5, "unit": "gal"}
